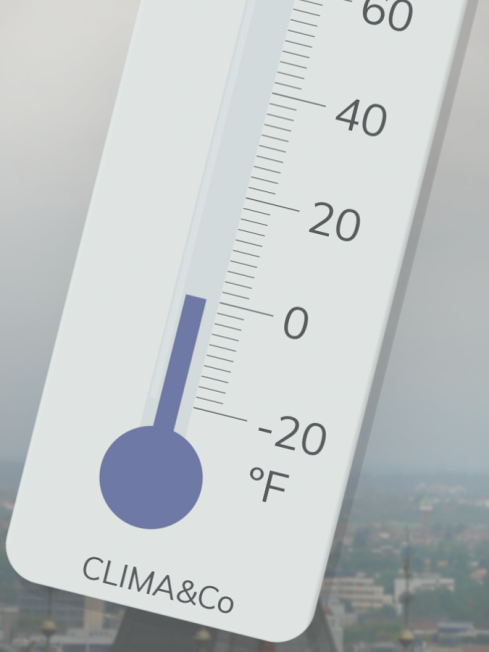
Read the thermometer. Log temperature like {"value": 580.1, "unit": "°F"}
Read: {"value": 0, "unit": "°F"}
